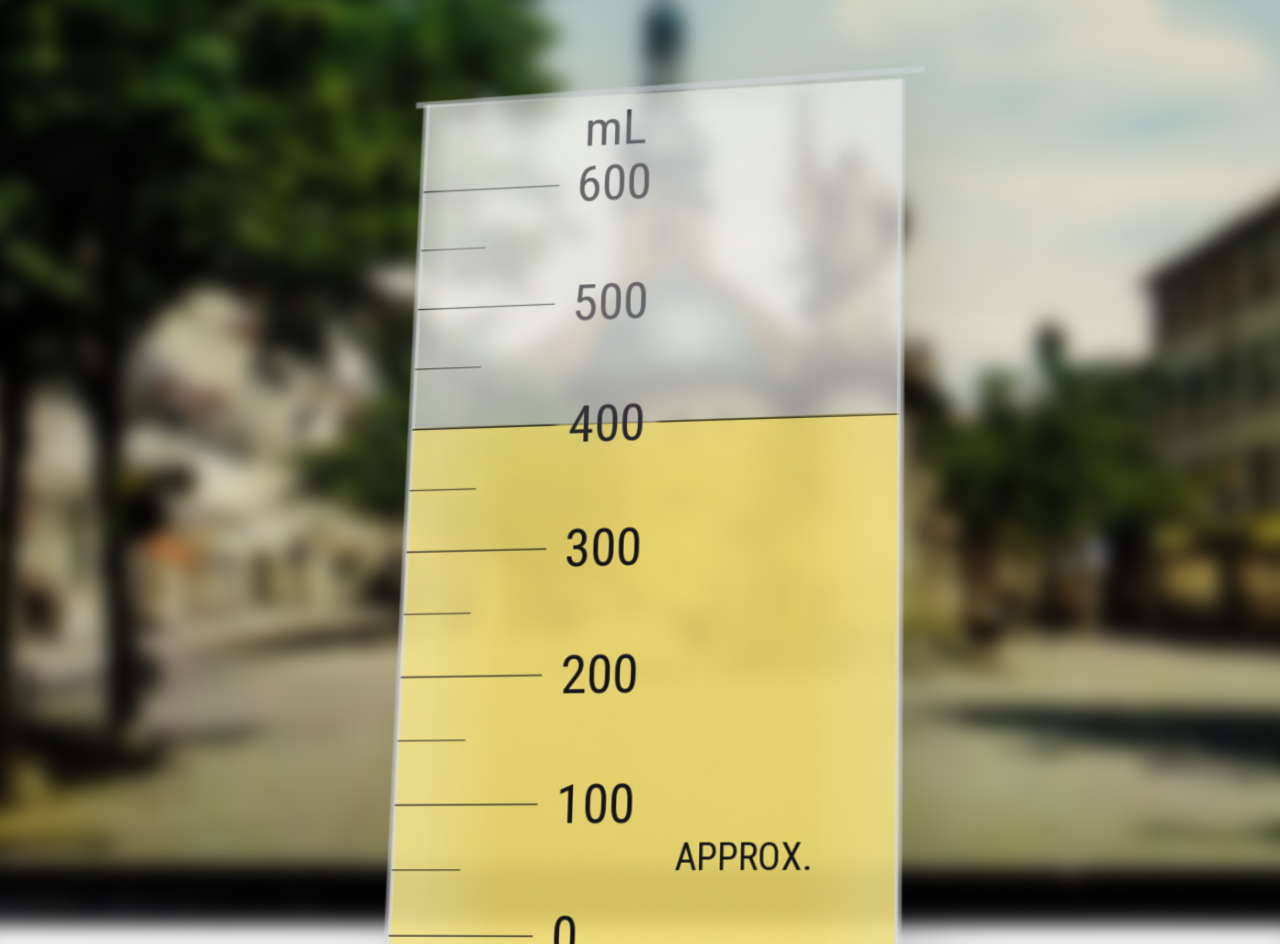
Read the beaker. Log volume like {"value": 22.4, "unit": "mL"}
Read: {"value": 400, "unit": "mL"}
